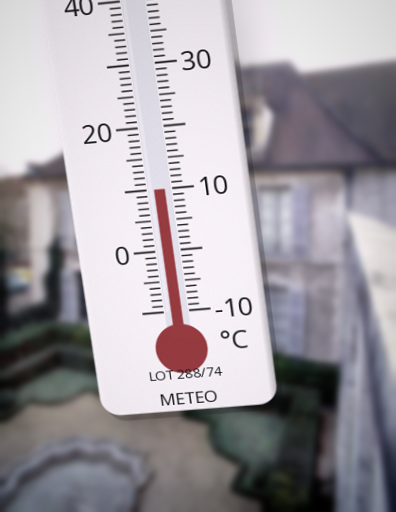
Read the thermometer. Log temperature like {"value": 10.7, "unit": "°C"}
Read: {"value": 10, "unit": "°C"}
